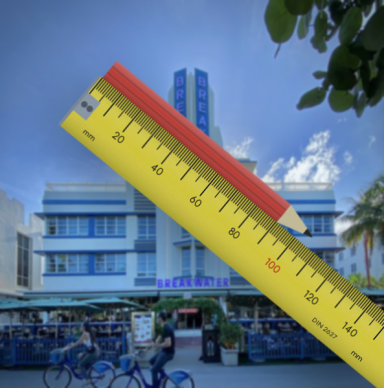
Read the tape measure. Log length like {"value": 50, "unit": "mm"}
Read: {"value": 105, "unit": "mm"}
